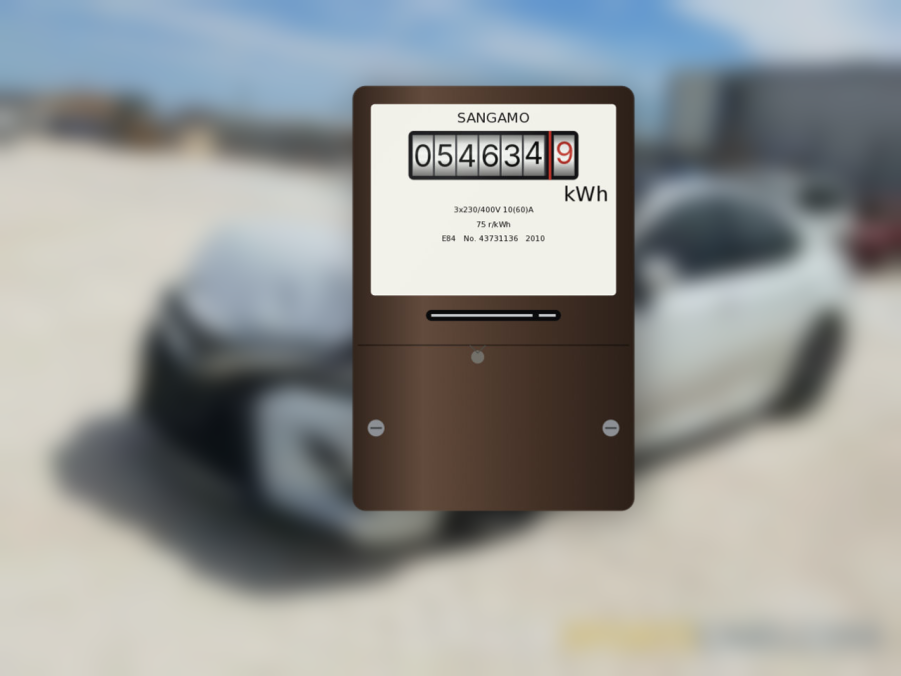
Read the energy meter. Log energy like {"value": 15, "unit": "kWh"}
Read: {"value": 54634.9, "unit": "kWh"}
